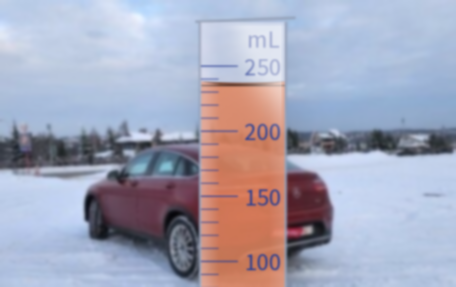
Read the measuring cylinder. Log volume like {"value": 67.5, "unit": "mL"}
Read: {"value": 235, "unit": "mL"}
